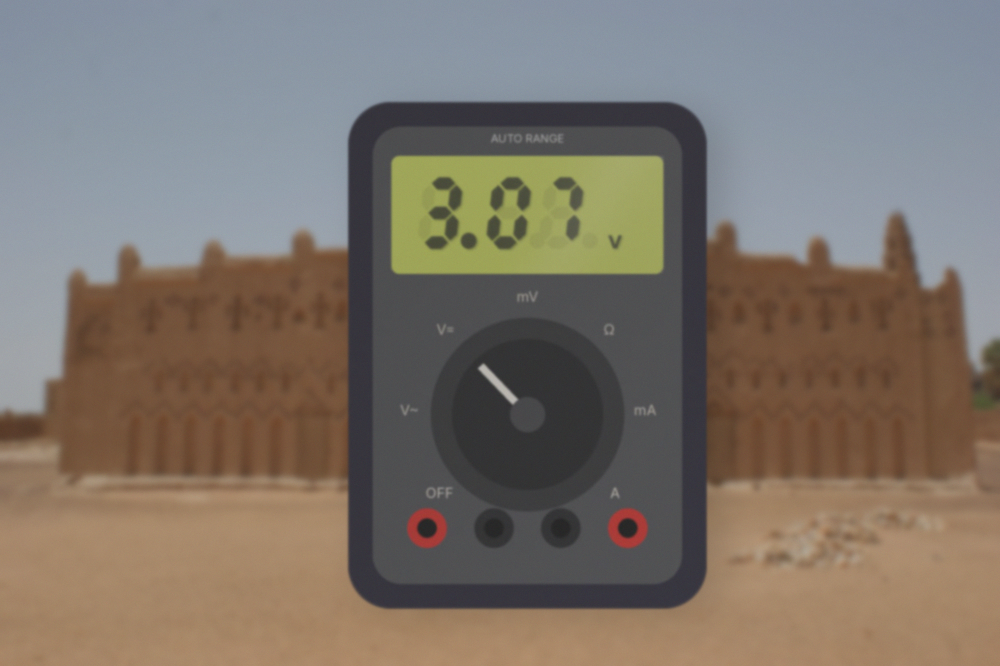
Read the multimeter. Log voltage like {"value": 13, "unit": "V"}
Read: {"value": 3.07, "unit": "V"}
